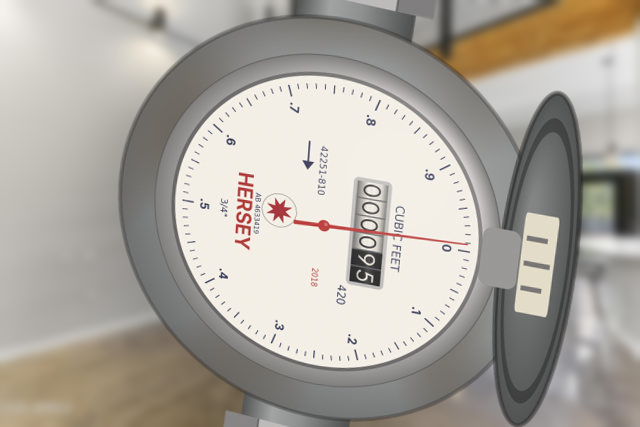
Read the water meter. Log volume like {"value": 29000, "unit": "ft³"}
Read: {"value": 94.99, "unit": "ft³"}
